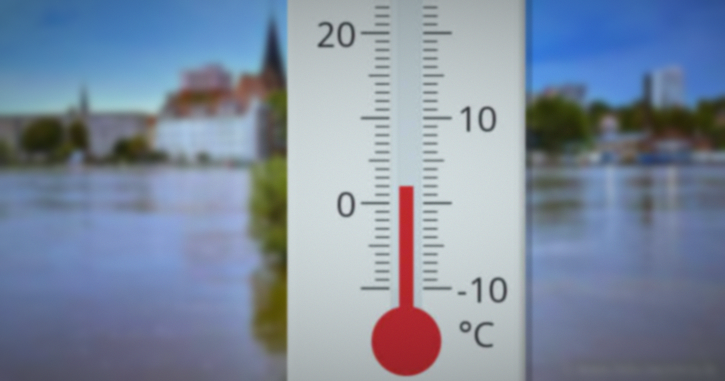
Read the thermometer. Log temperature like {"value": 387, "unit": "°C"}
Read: {"value": 2, "unit": "°C"}
